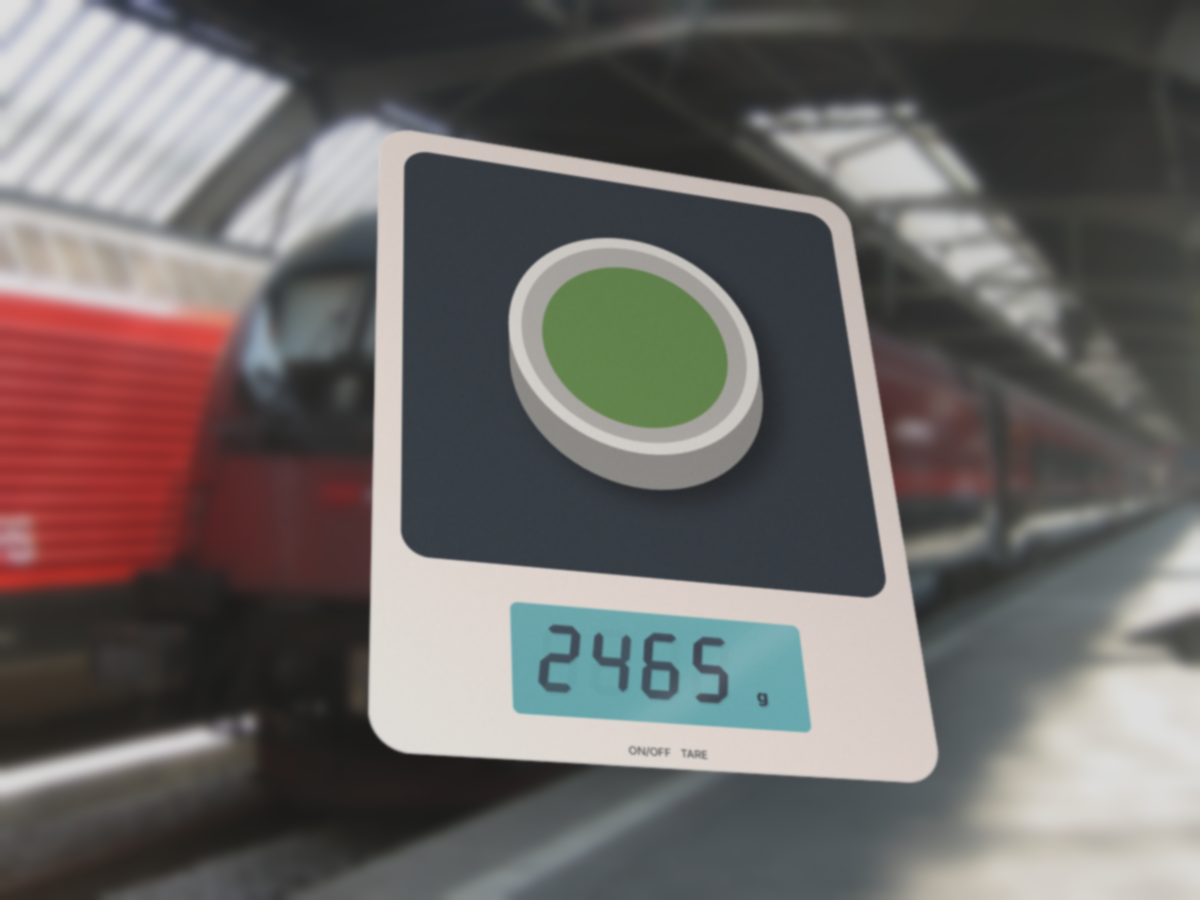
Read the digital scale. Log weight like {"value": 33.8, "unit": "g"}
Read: {"value": 2465, "unit": "g"}
